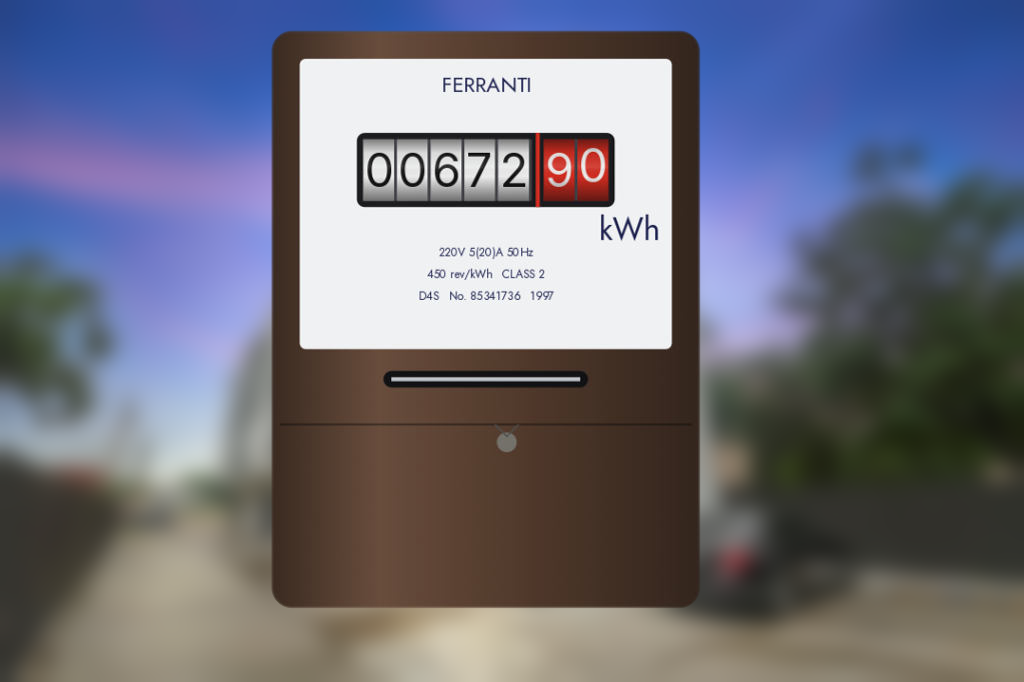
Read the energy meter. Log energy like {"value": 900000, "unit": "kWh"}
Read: {"value": 672.90, "unit": "kWh"}
